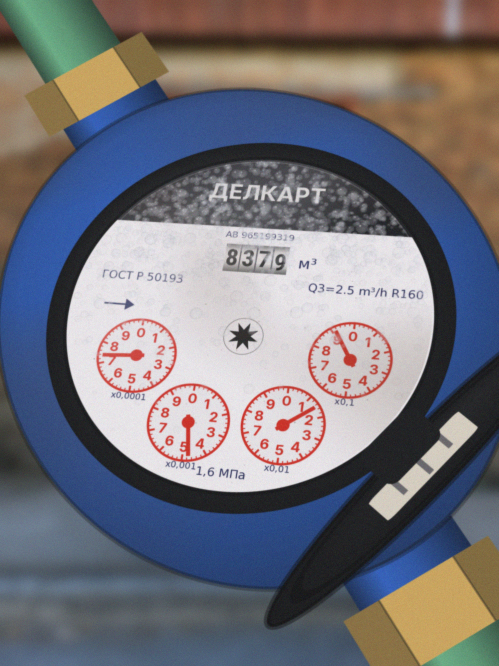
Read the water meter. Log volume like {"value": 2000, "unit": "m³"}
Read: {"value": 8378.9147, "unit": "m³"}
